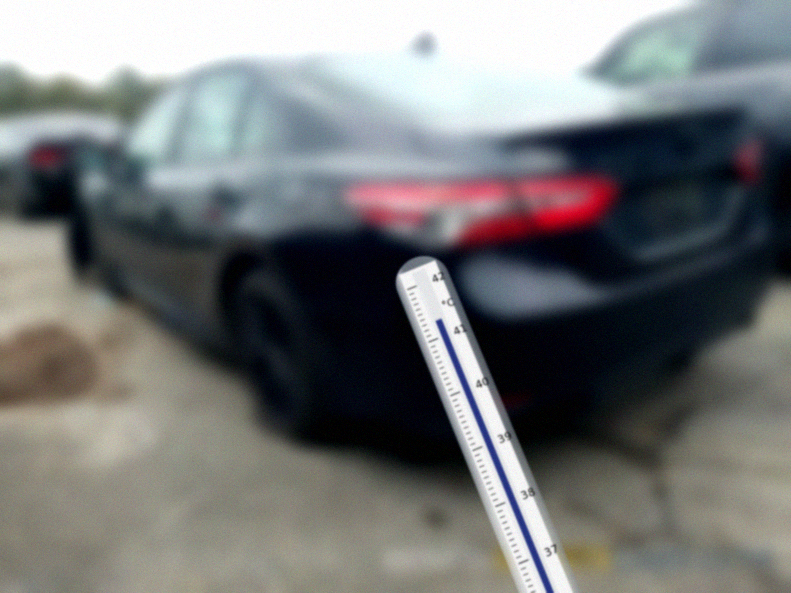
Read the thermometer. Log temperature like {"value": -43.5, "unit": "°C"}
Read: {"value": 41.3, "unit": "°C"}
